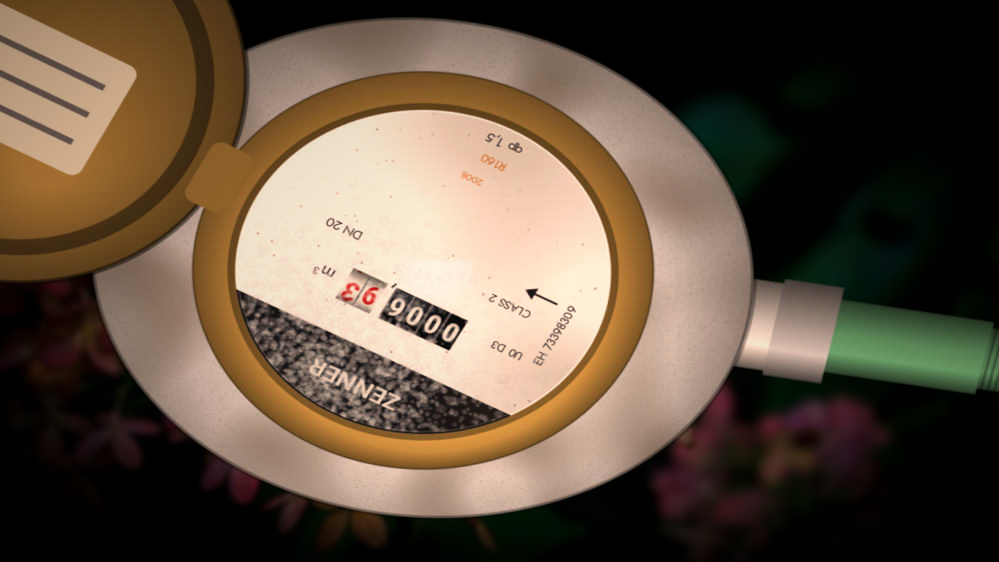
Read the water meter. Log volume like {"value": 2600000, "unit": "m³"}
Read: {"value": 6.93, "unit": "m³"}
